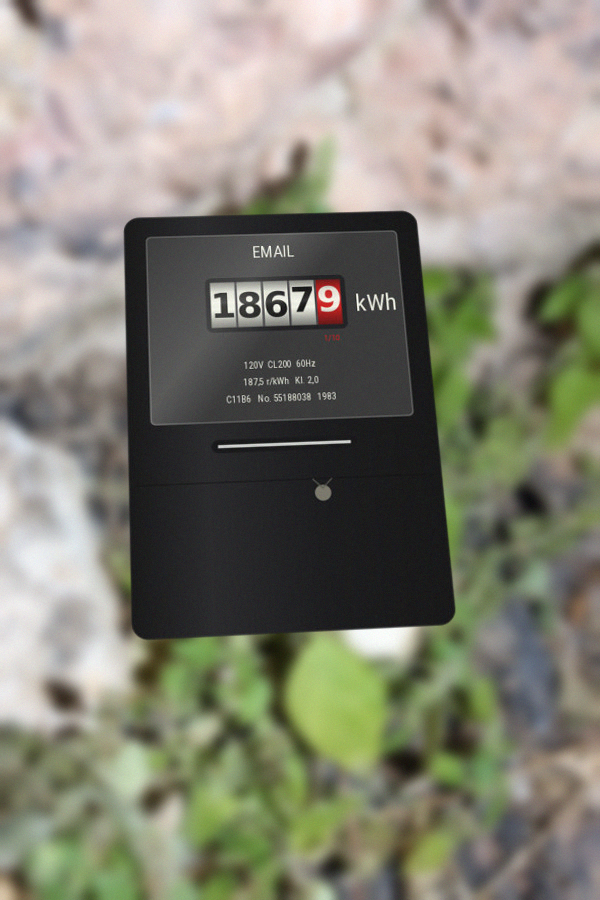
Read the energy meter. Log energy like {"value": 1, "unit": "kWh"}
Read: {"value": 1867.9, "unit": "kWh"}
